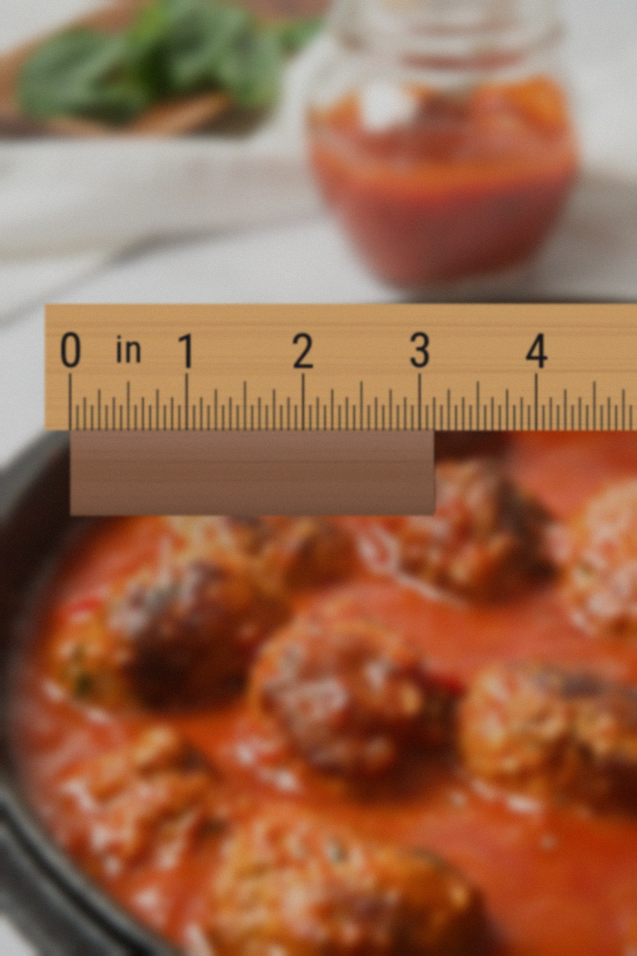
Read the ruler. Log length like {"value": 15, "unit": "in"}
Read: {"value": 3.125, "unit": "in"}
